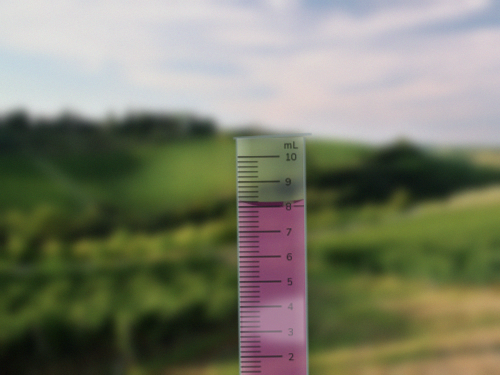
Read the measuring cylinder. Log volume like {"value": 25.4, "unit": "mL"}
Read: {"value": 8, "unit": "mL"}
